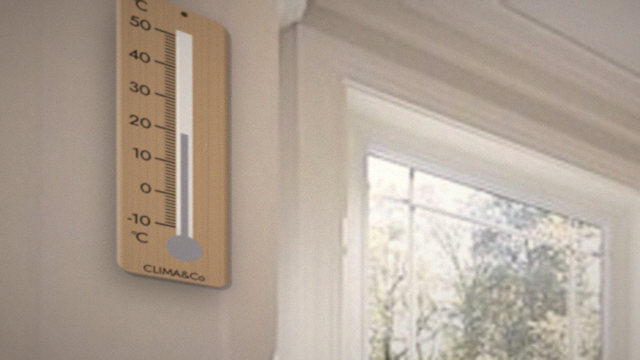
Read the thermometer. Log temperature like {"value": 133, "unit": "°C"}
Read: {"value": 20, "unit": "°C"}
